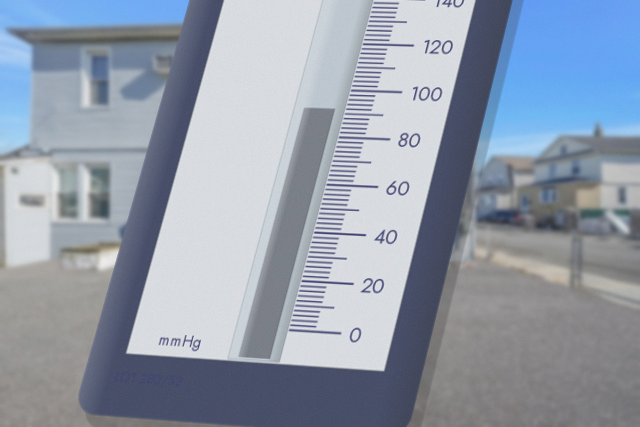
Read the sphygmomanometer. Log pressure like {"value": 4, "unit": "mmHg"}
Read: {"value": 92, "unit": "mmHg"}
